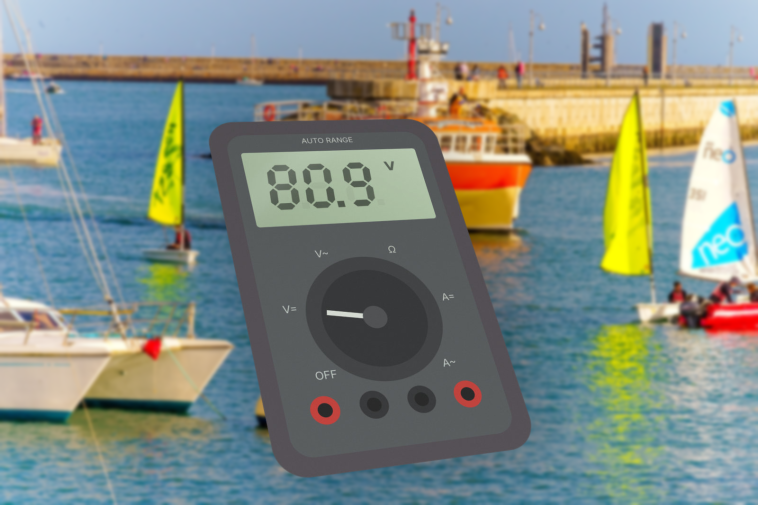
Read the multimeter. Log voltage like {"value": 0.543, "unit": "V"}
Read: {"value": 80.9, "unit": "V"}
